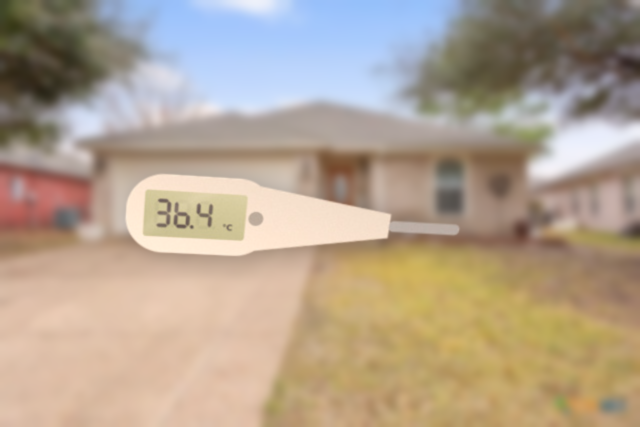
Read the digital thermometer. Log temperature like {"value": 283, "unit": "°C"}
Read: {"value": 36.4, "unit": "°C"}
